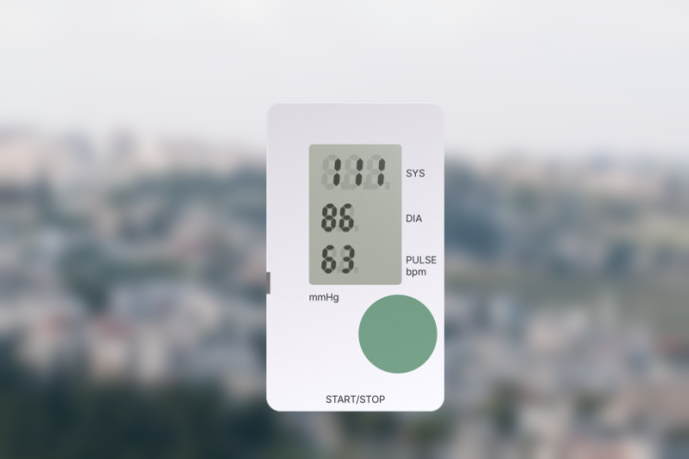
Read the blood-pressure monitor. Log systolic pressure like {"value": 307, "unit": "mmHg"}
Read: {"value": 111, "unit": "mmHg"}
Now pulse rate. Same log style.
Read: {"value": 63, "unit": "bpm"}
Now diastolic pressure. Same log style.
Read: {"value": 86, "unit": "mmHg"}
